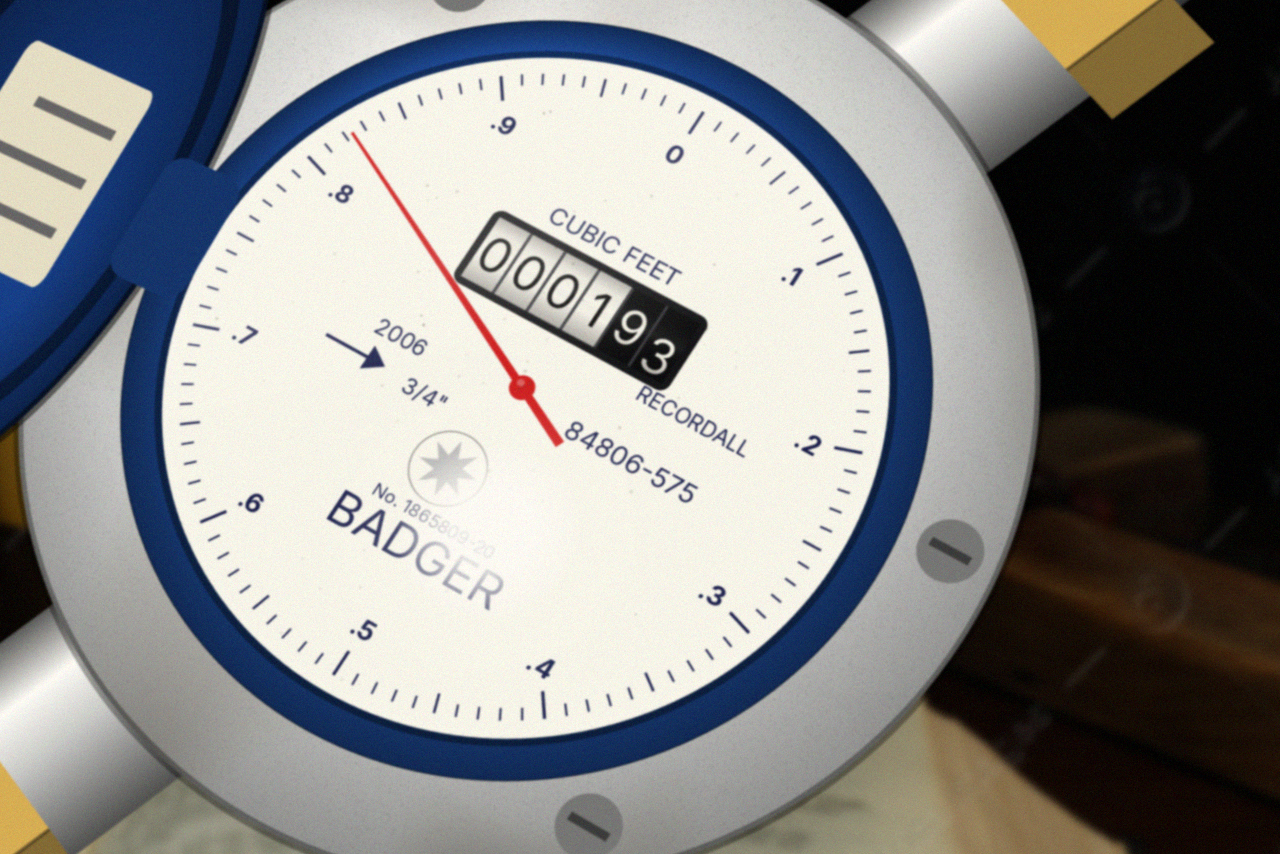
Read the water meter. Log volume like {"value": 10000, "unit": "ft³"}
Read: {"value": 192.82, "unit": "ft³"}
